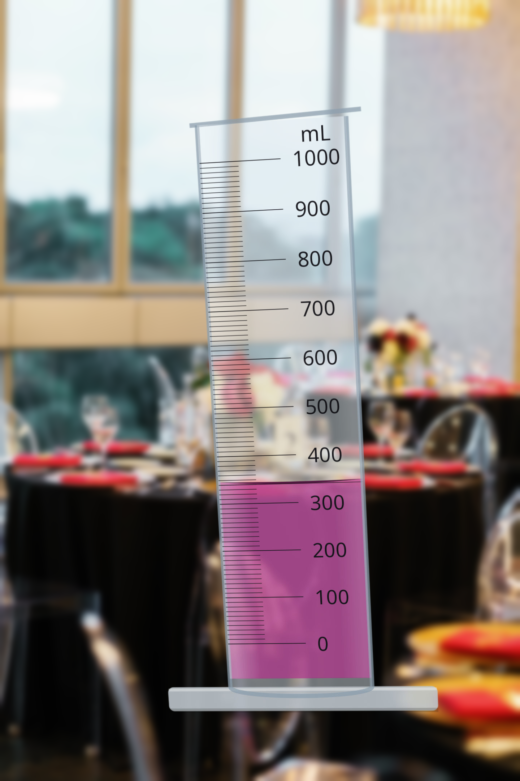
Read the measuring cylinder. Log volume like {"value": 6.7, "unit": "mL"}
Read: {"value": 340, "unit": "mL"}
